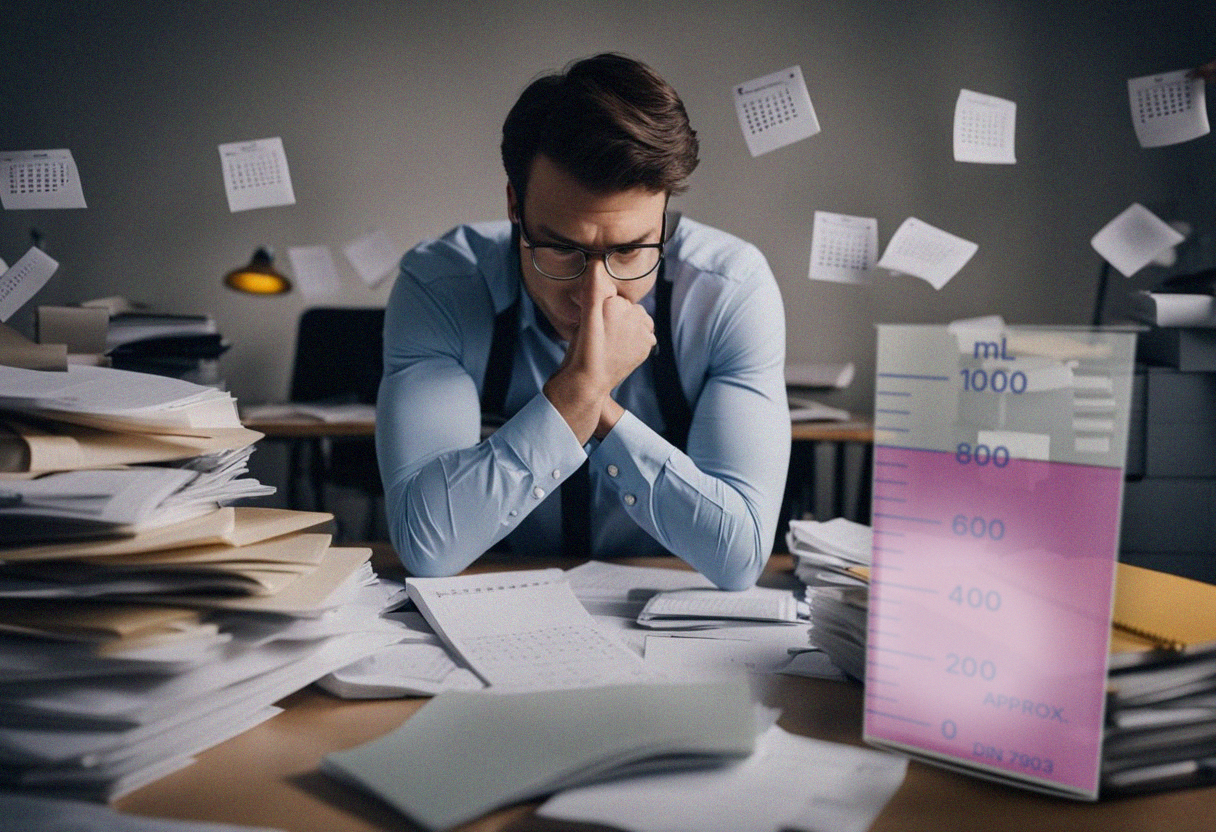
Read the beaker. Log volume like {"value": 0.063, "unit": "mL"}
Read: {"value": 800, "unit": "mL"}
